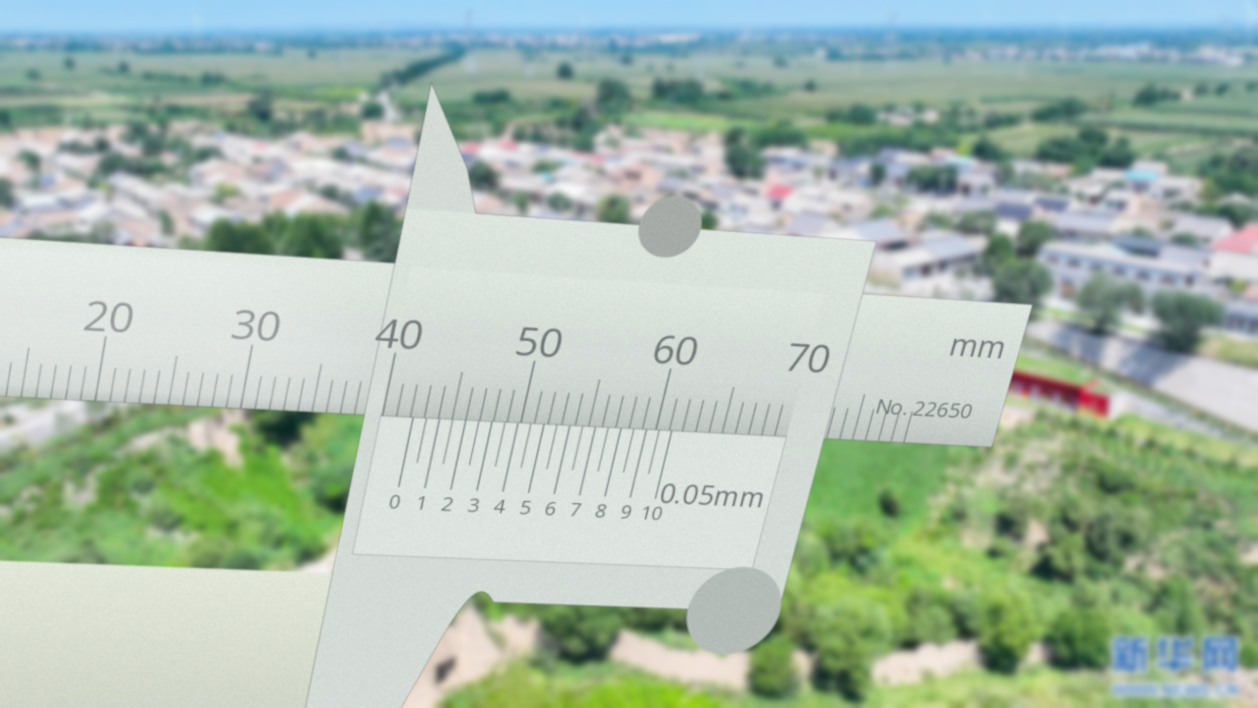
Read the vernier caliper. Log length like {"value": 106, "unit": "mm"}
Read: {"value": 42.2, "unit": "mm"}
